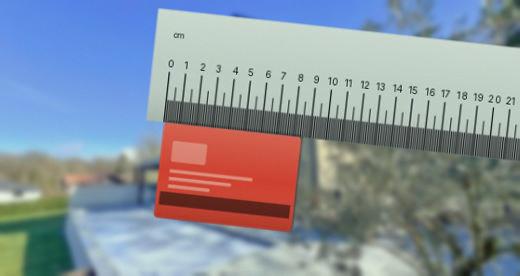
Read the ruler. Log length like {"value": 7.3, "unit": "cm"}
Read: {"value": 8.5, "unit": "cm"}
